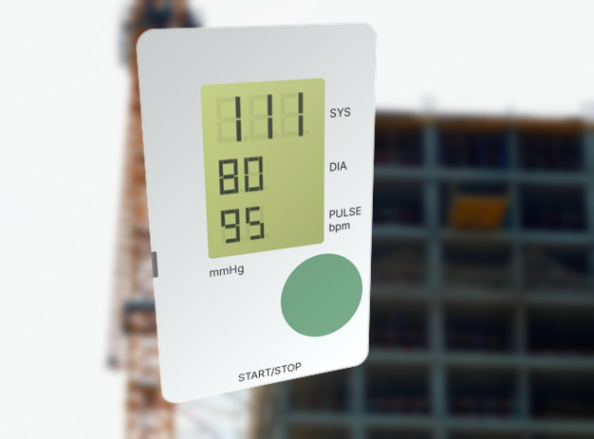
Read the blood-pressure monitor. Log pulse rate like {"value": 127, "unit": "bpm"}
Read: {"value": 95, "unit": "bpm"}
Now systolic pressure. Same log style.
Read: {"value": 111, "unit": "mmHg"}
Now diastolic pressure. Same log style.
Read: {"value": 80, "unit": "mmHg"}
